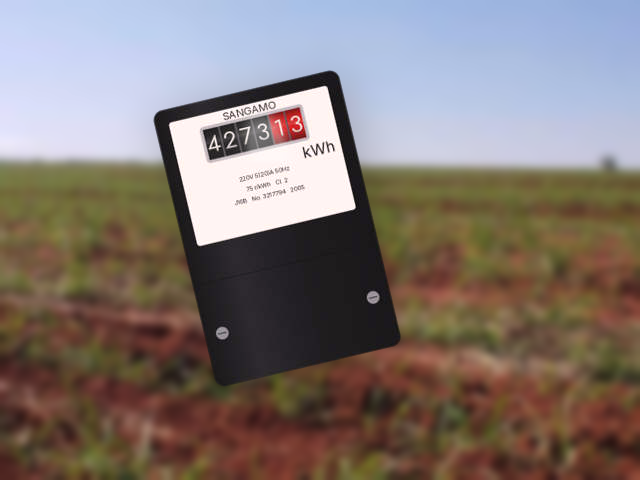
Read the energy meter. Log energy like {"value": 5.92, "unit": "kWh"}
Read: {"value": 4273.13, "unit": "kWh"}
